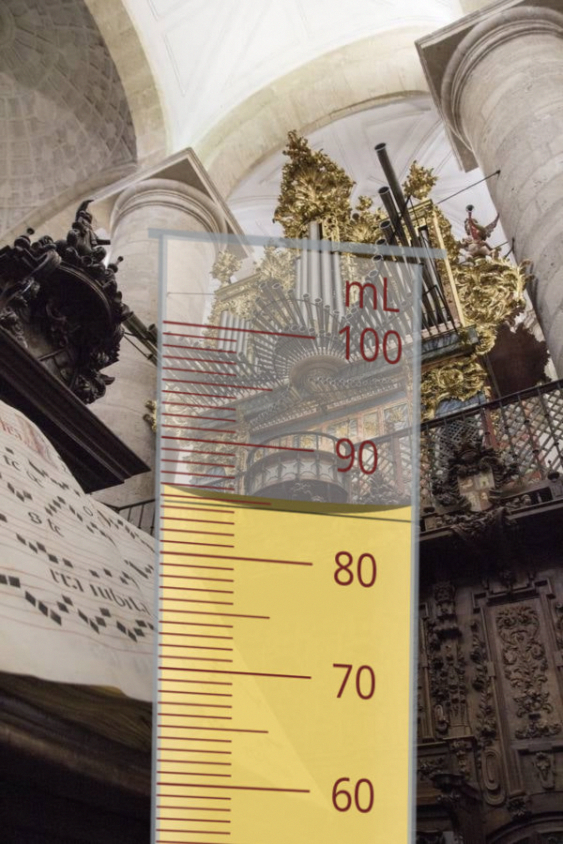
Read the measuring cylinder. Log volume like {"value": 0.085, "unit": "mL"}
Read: {"value": 84.5, "unit": "mL"}
